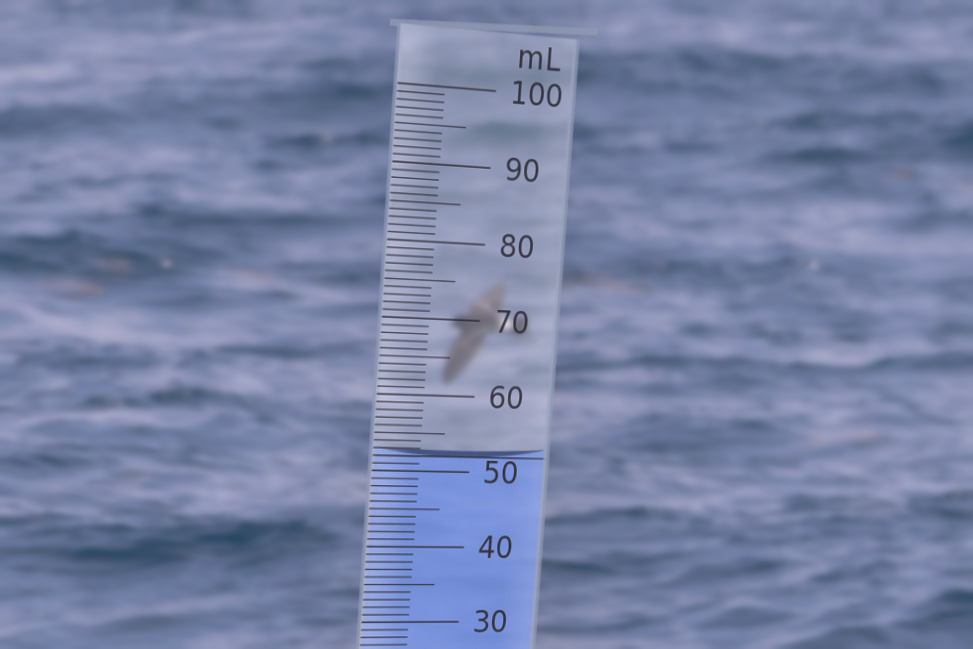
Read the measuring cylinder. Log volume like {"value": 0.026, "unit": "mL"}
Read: {"value": 52, "unit": "mL"}
